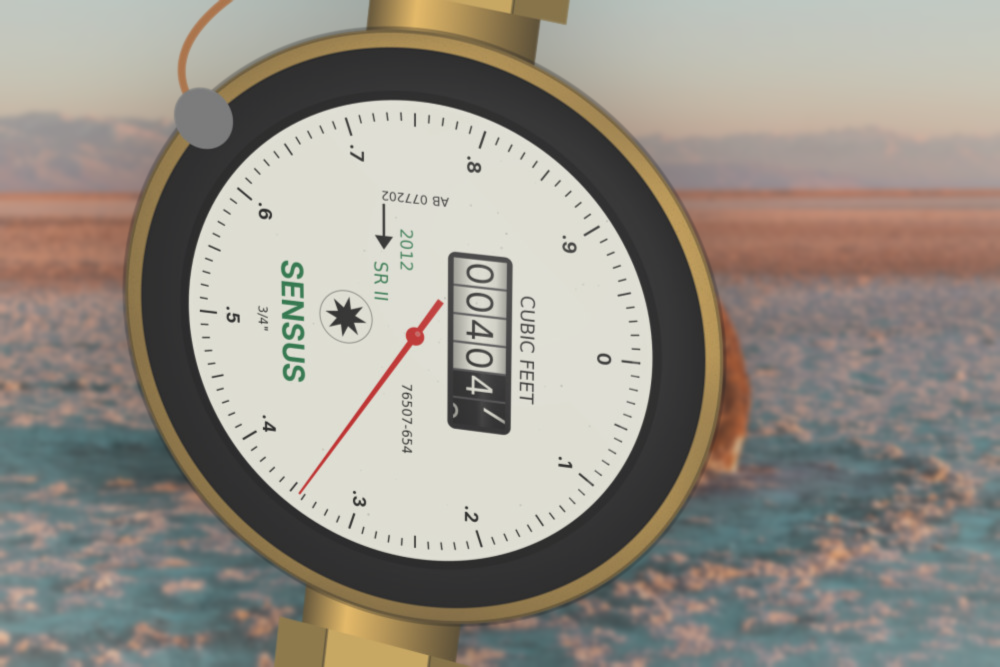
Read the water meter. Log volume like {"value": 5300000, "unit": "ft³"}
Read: {"value": 4047.34, "unit": "ft³"}
